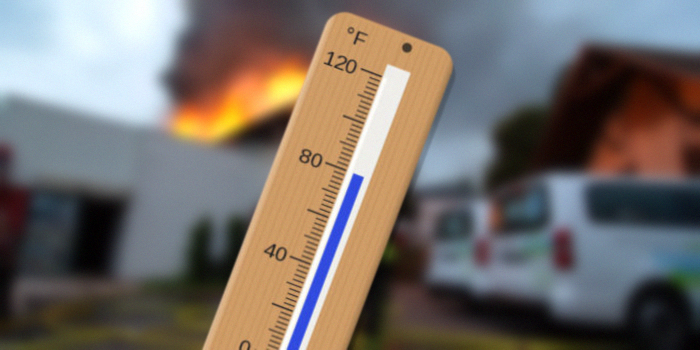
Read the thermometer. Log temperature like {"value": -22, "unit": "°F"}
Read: {"value": 80, "unit": "°F"}
